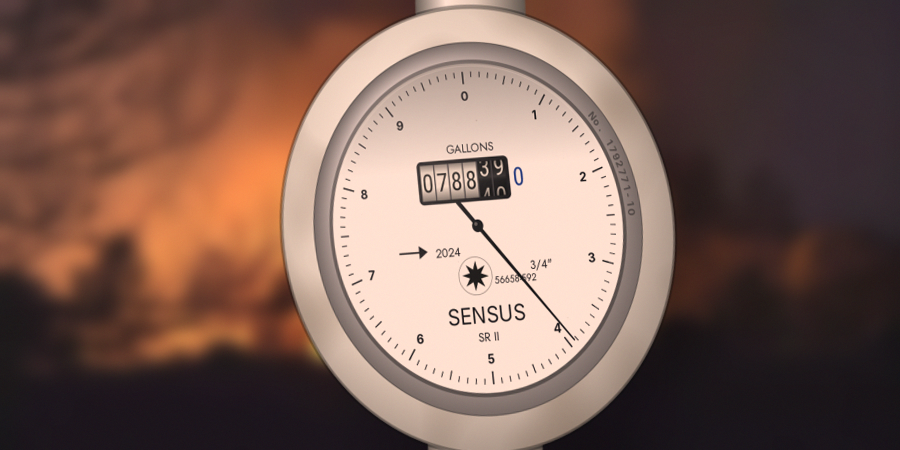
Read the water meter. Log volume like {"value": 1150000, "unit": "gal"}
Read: {"value": 788393.9, "unit": "gal"}
